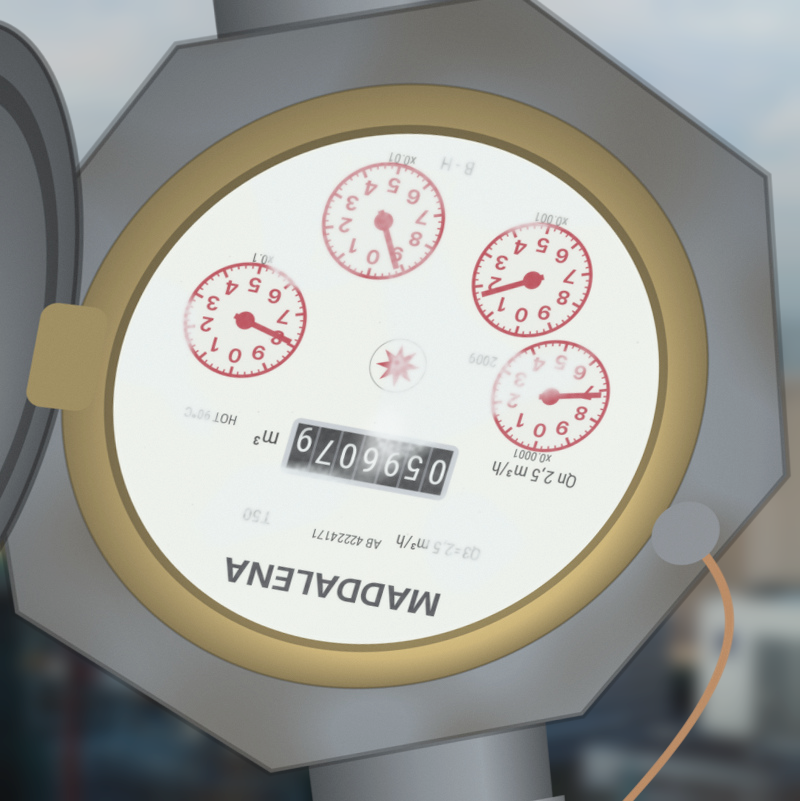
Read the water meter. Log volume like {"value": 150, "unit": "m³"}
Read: {"value": 596078.7917, "unit": "m³"}
